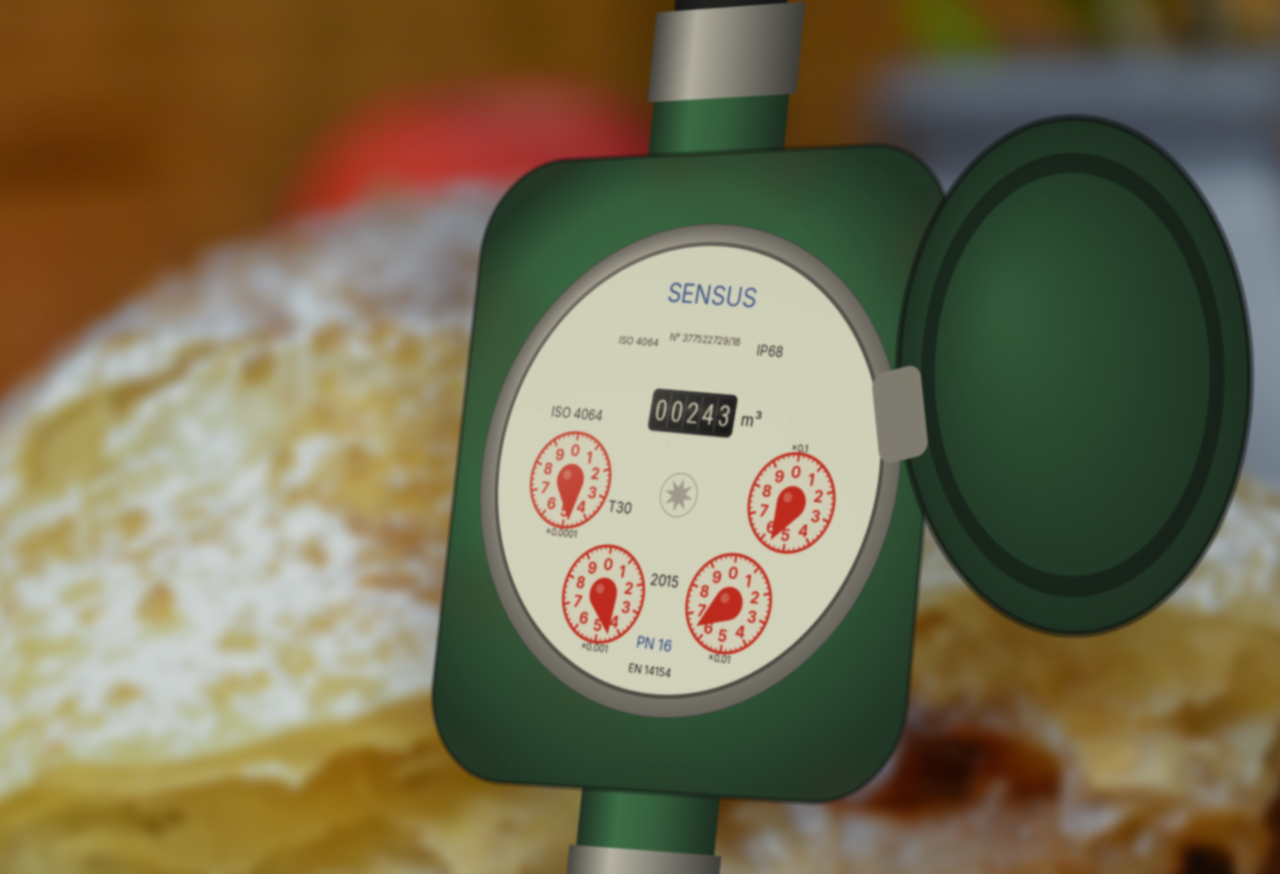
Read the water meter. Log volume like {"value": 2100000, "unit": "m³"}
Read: {"value": 243.5644, "unit": "m³"}
